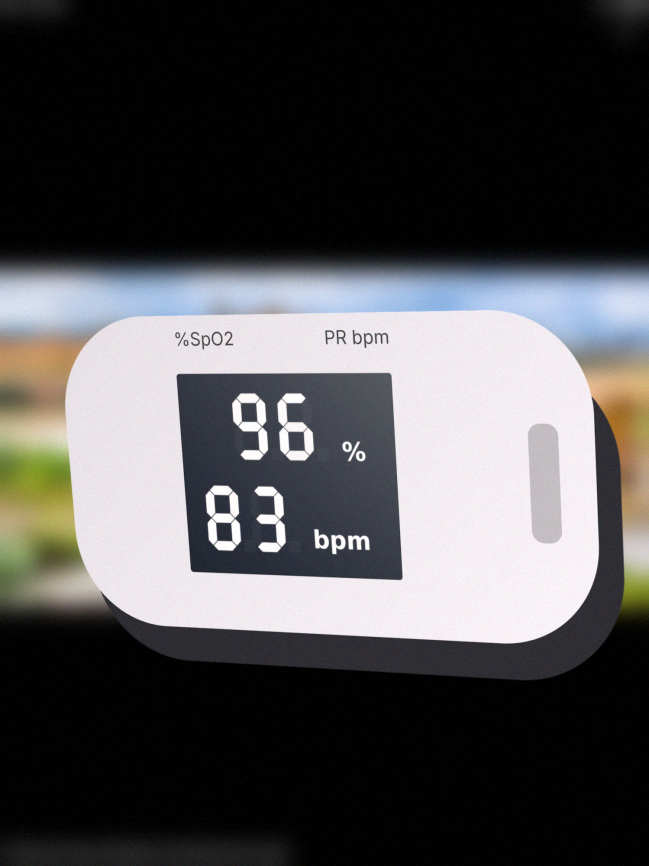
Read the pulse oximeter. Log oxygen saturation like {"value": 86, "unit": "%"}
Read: {"value": 96, "unit": "%"}
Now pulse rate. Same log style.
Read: {"value": 83, "unit": "bpm"}
